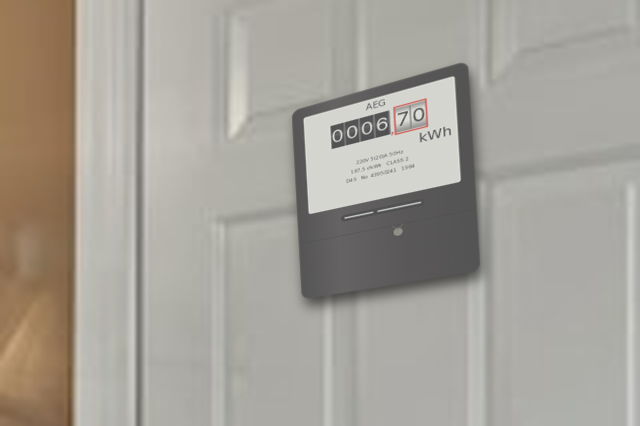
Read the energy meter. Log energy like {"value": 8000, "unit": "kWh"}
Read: {"value": 6.70, "unit": "kWh"}
